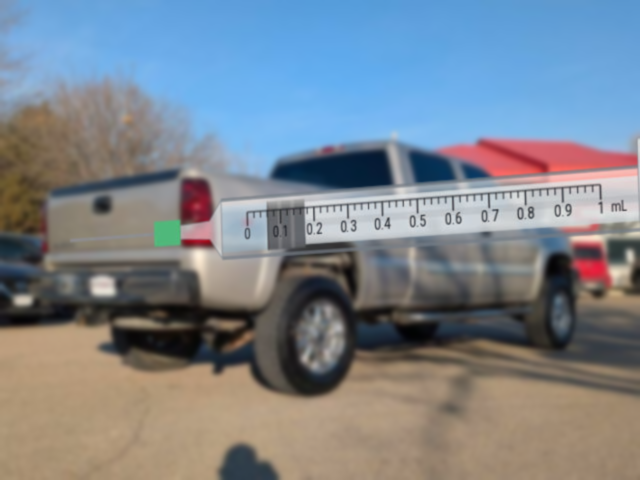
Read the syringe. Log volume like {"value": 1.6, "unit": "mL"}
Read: {"value": 0.06, "unit": "mL"}
